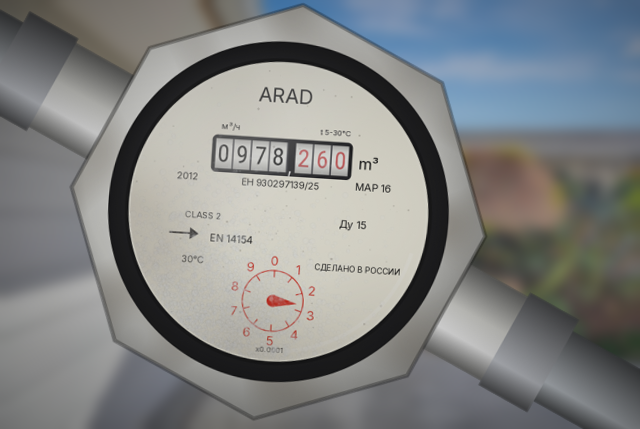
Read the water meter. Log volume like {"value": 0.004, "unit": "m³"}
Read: {"value": 978.2602, "unit": "m³"}
